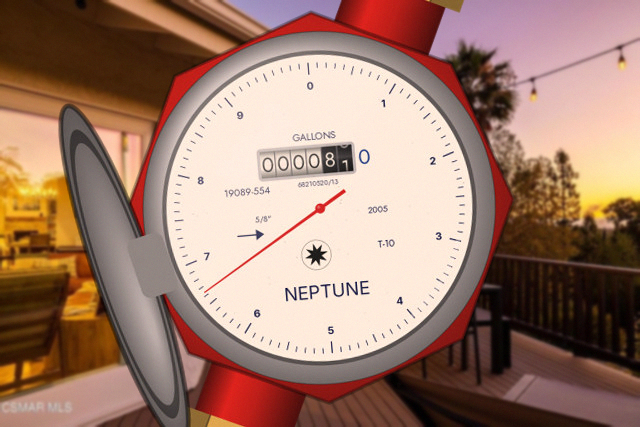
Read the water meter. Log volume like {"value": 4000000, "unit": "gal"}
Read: {"value": 806.6, "unit": "gal"}
